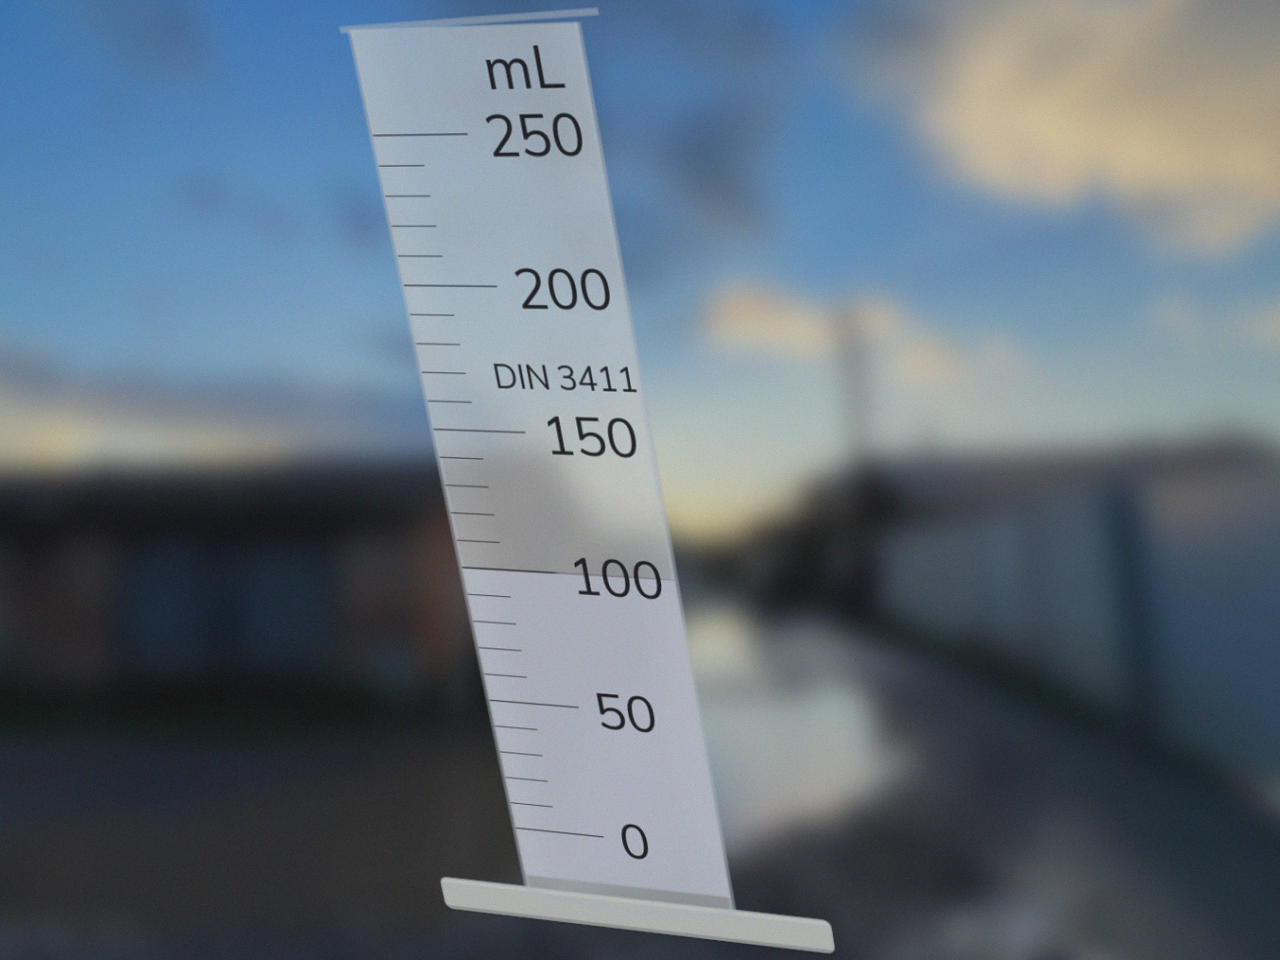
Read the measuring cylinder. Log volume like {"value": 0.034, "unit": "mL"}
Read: {"value": 100, "unit": "mL"}
